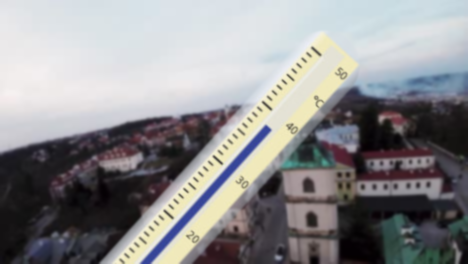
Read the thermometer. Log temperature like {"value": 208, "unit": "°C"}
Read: {"value": 38, "unit": "°C"}
